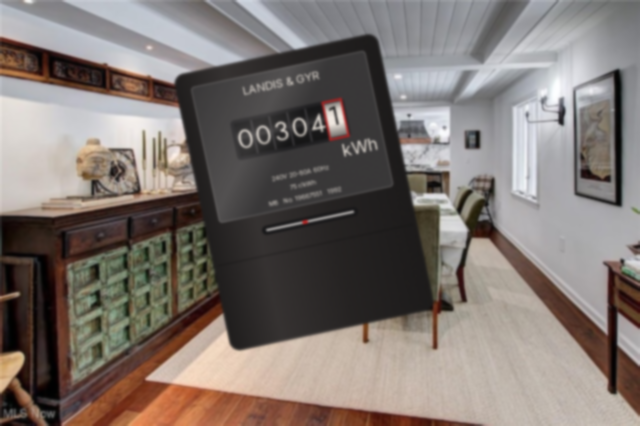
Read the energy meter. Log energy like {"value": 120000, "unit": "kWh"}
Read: {"value": 304.1, "unit": "kWh"}
